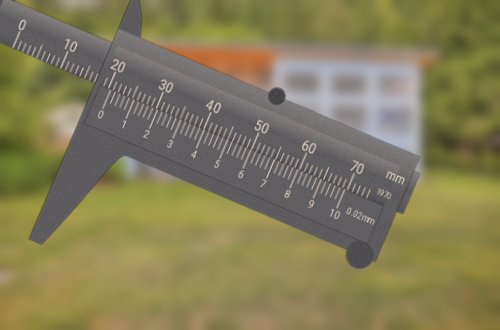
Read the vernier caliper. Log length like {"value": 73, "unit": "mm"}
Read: {"value": 20.5, "unit": "mm"}
